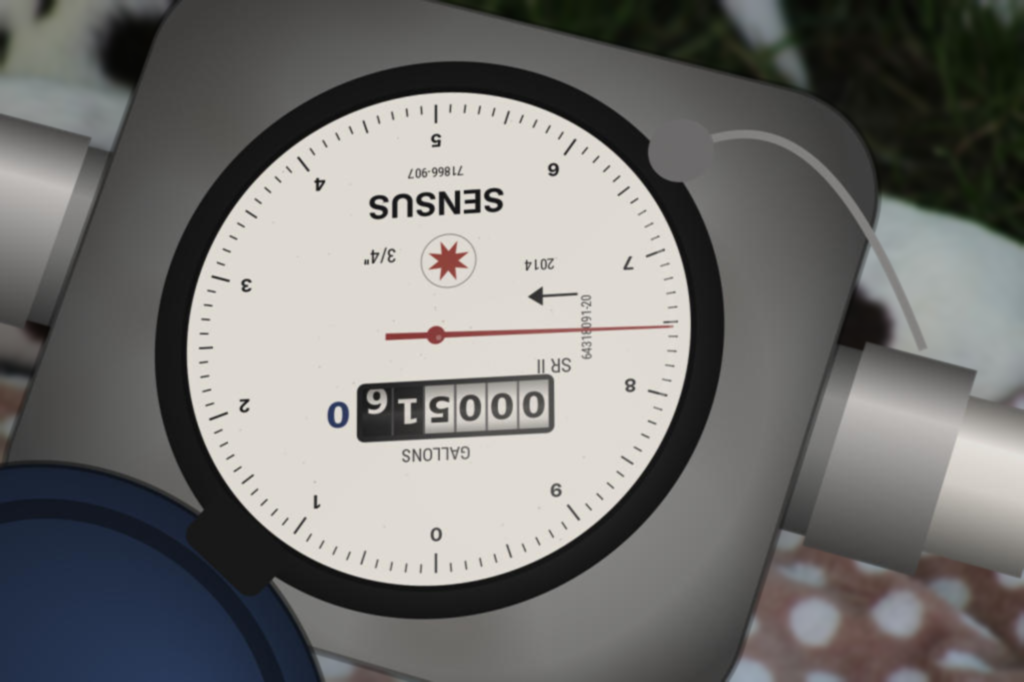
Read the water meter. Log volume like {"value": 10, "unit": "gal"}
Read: {"value": 5157.5, "unit": "gal"}
